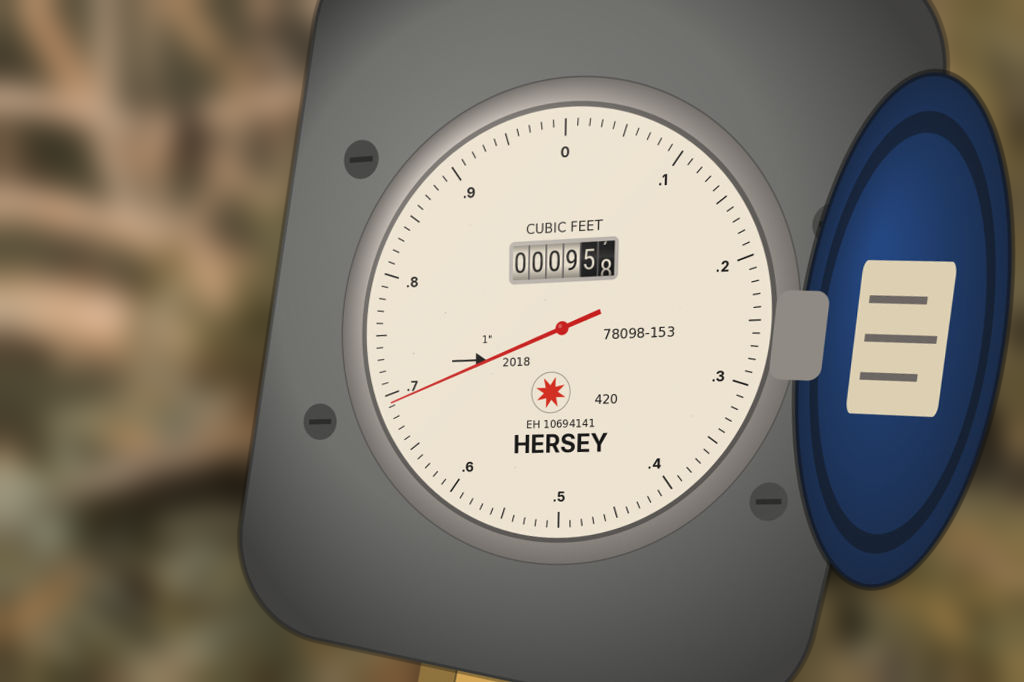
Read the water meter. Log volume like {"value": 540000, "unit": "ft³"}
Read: {"value": 957.69, "unit": "ft³"}
